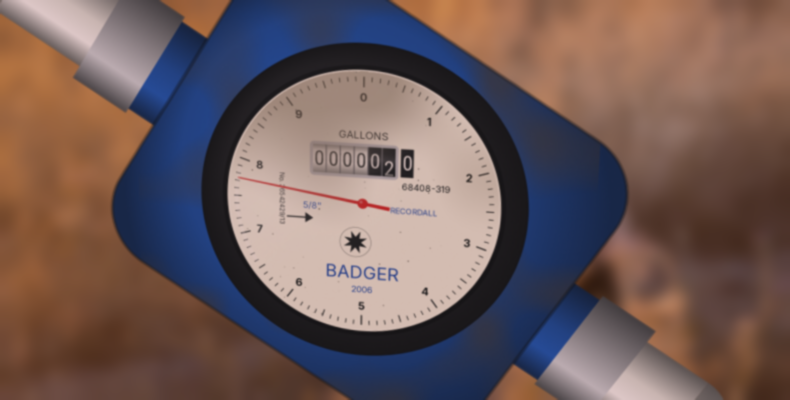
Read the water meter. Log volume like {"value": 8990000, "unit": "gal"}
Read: {"value": 17.7, "unit": "gal"}
